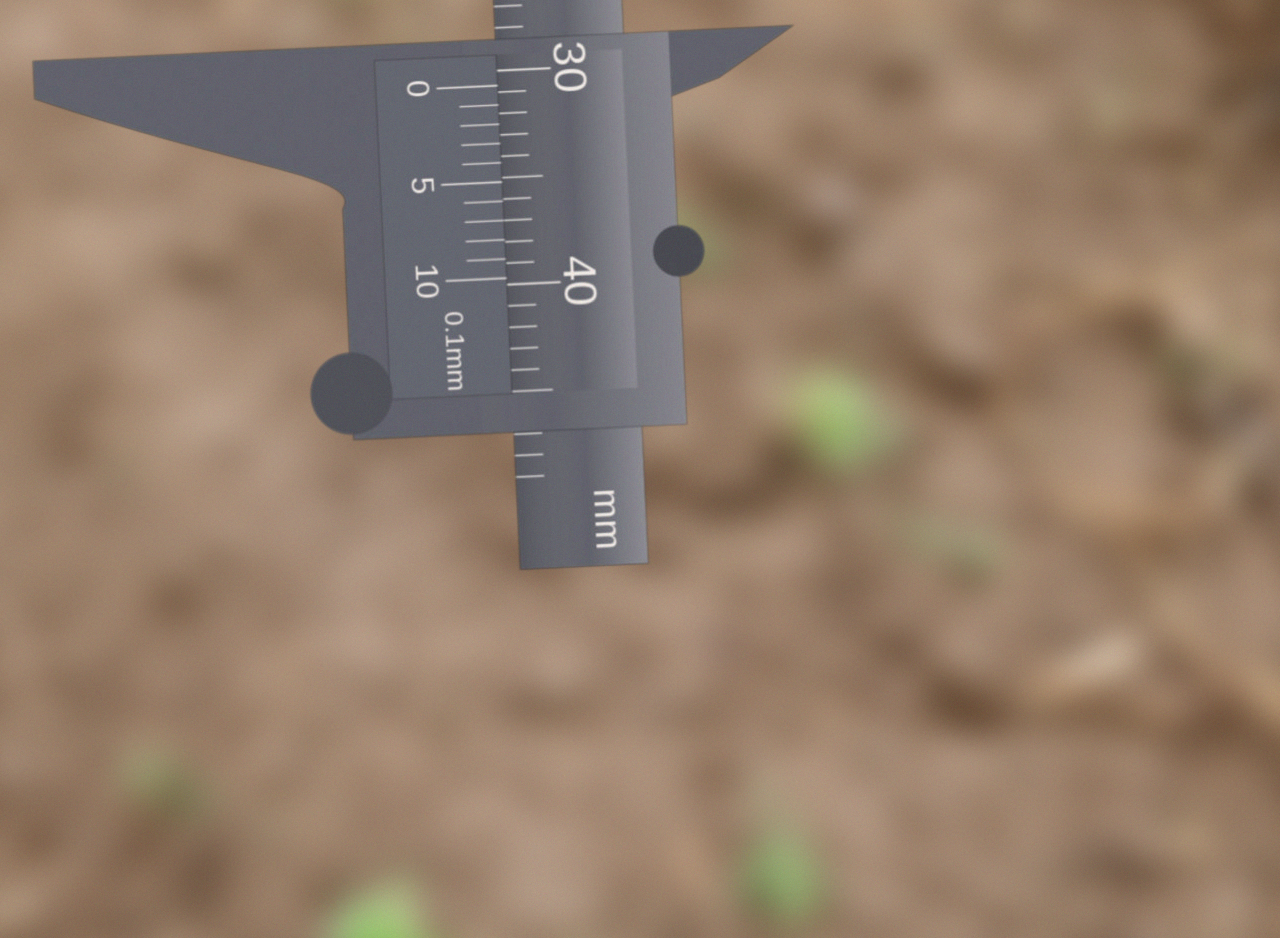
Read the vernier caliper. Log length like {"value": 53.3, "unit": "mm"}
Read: {"value": 30.7, "unit": "mm"}
